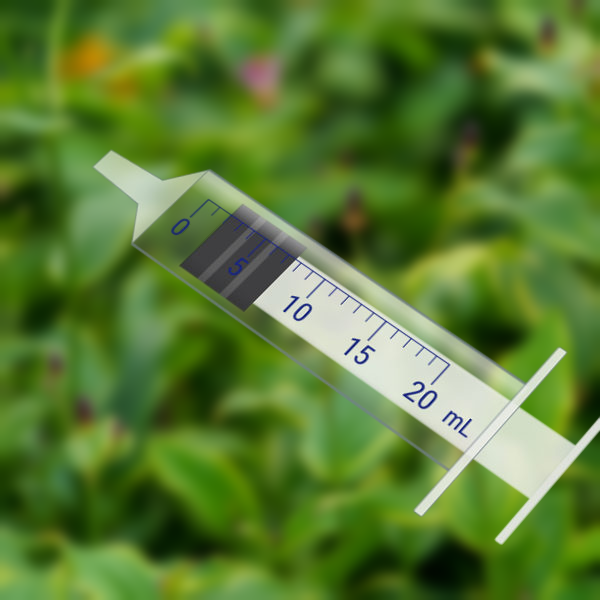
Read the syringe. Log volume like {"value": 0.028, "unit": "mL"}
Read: {"value": 2, "unit": "mL"}
